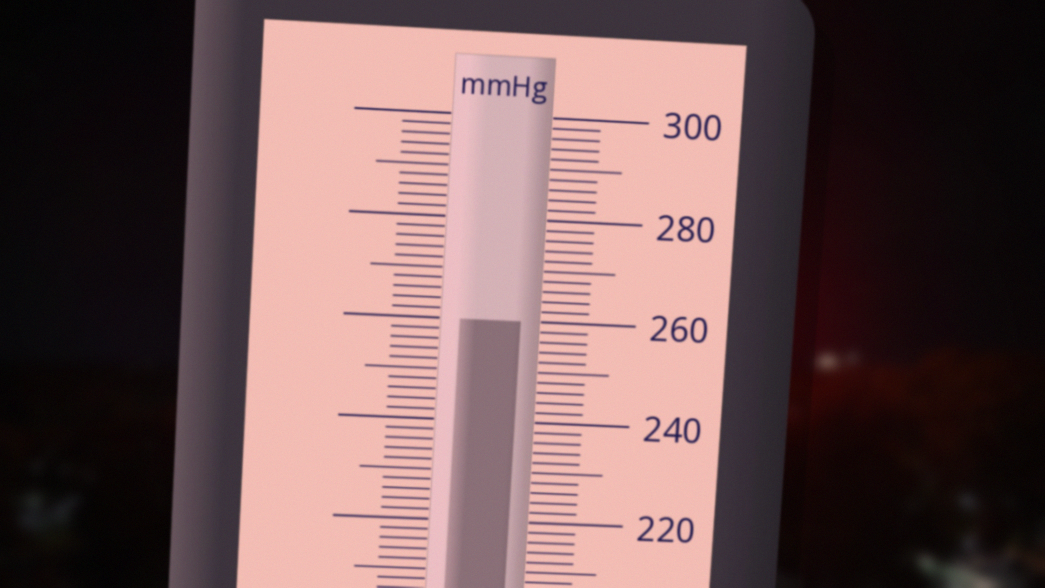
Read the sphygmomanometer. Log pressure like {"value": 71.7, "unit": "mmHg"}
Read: {"value": 260, "unit": "mmHg"}
